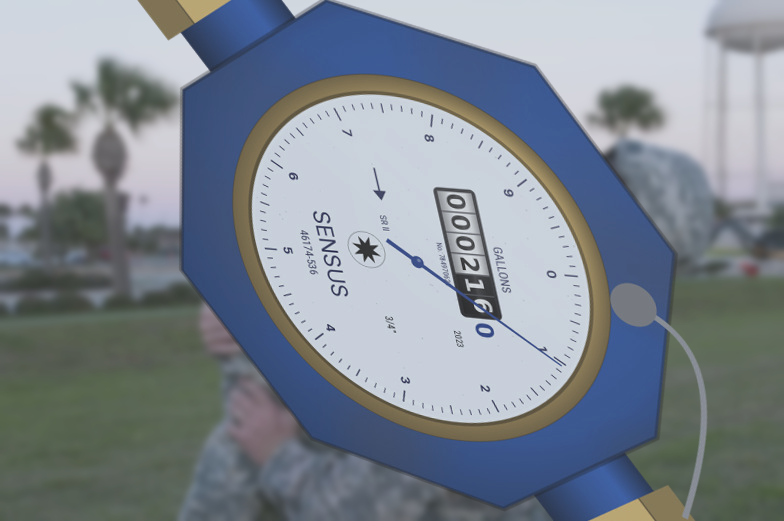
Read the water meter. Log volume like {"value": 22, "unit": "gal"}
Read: {"value": 2161.0, "unit": "gal"}
